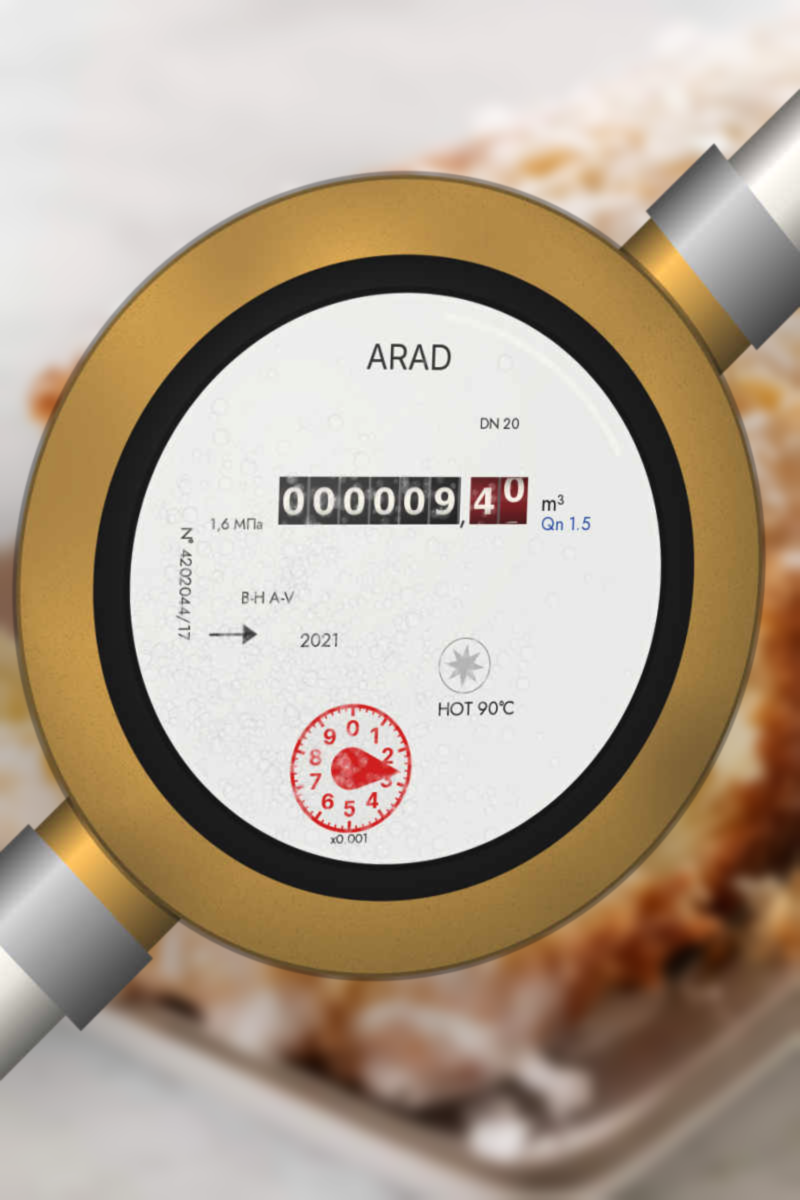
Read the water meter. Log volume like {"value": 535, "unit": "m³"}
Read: {"value": 9.402, "unit": "m³"}
